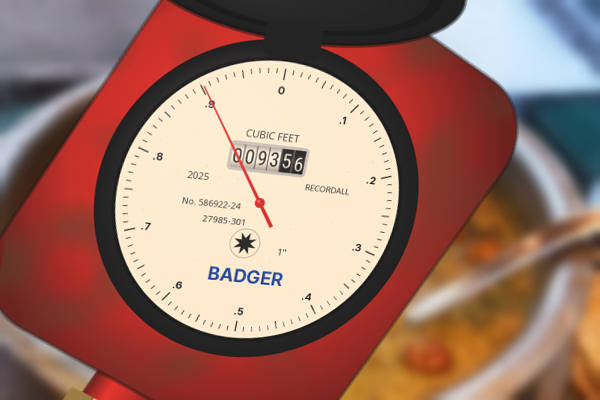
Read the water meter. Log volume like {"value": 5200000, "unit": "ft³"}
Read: {"value": 9355.90, "unit": "ft³"}
